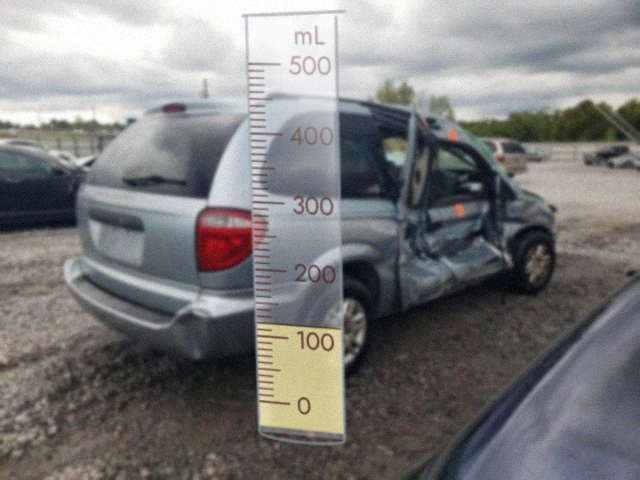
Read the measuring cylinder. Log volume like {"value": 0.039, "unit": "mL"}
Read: {"value": 120, "unit": "mL"}
